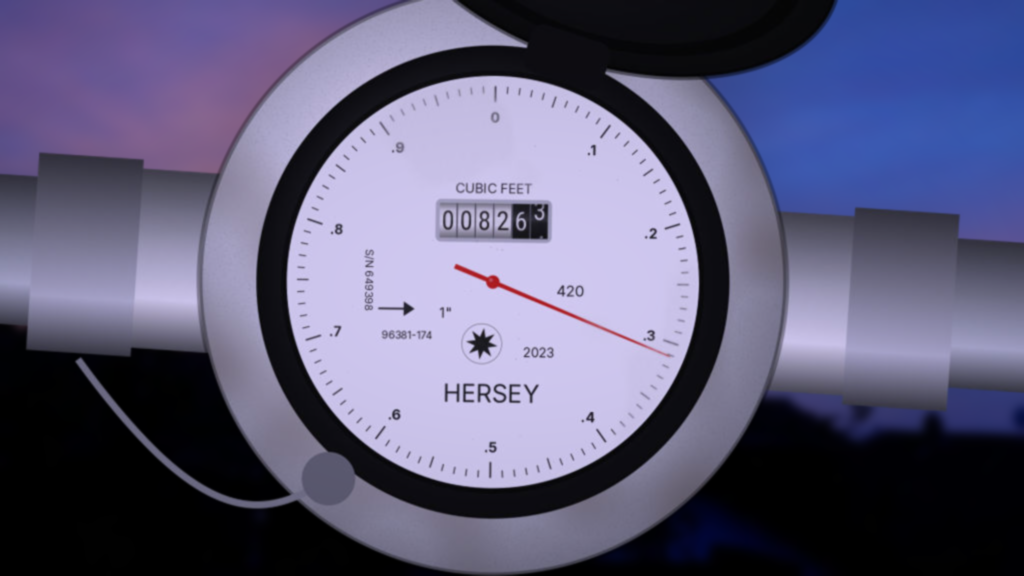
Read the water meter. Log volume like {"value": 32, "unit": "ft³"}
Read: {"value": 8263.31, "unit": "ft³"}
